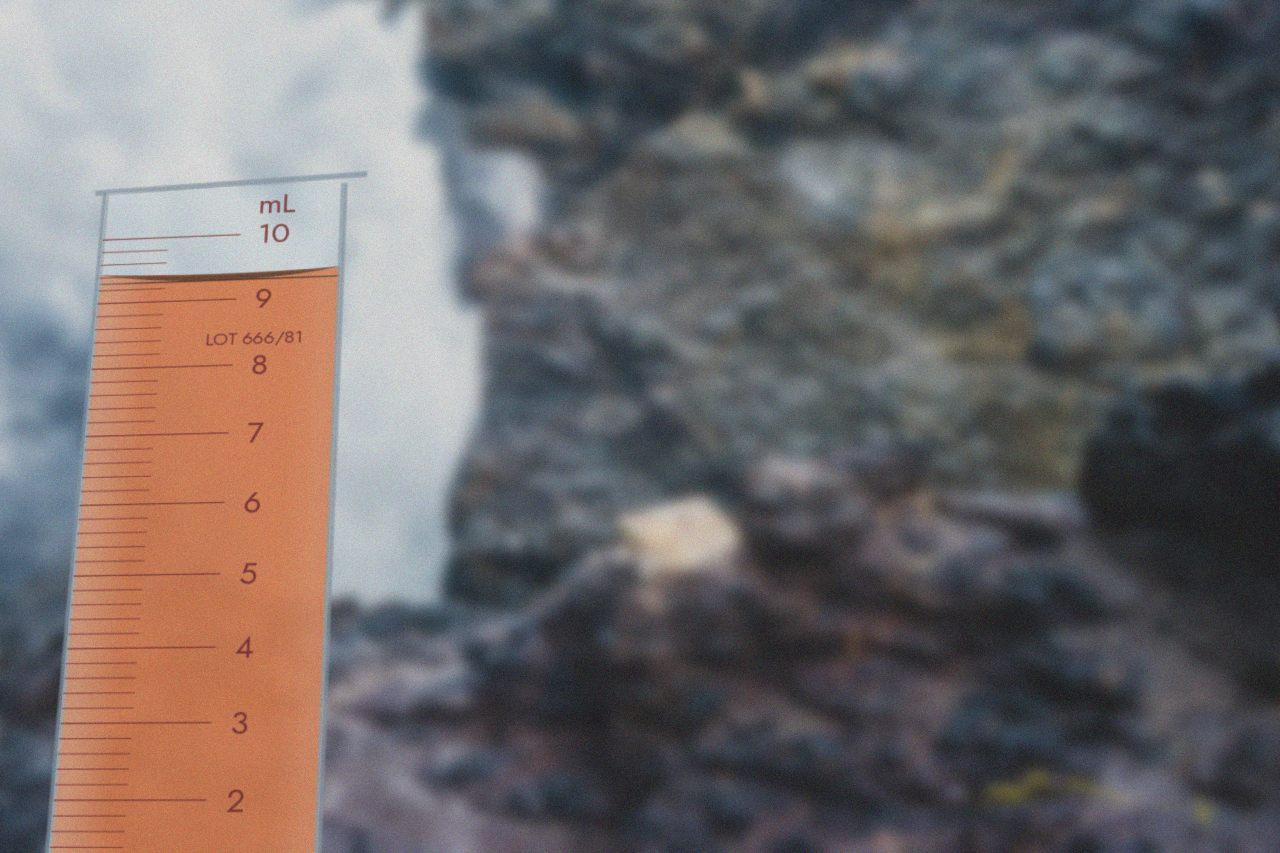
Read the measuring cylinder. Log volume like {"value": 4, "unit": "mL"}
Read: {"value": 9.3, "unit": "mL"}
